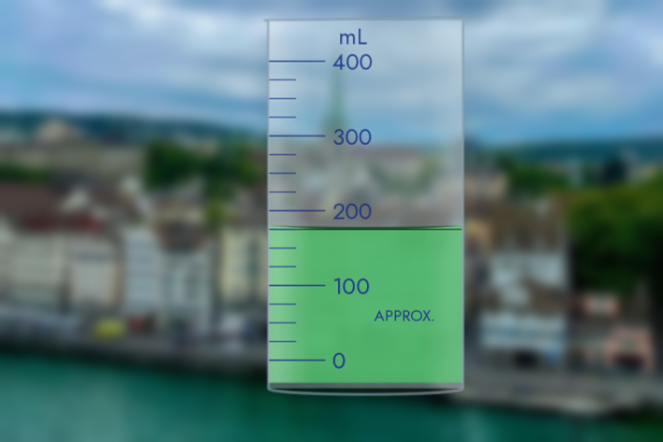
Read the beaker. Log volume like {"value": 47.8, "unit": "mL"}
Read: {"value": 175, "unit": "mL"}
